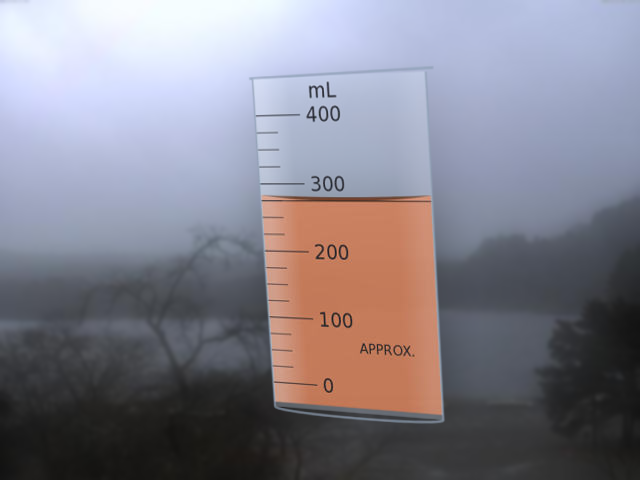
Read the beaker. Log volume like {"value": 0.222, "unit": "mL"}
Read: {"value": 275, "unit": "mL"}
